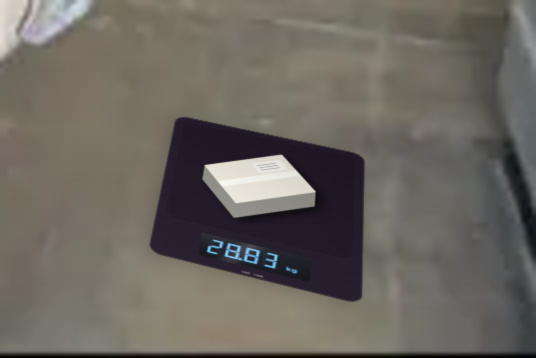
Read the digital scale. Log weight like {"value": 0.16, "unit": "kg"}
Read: {"value": 28.83, "unit": "kg"}
